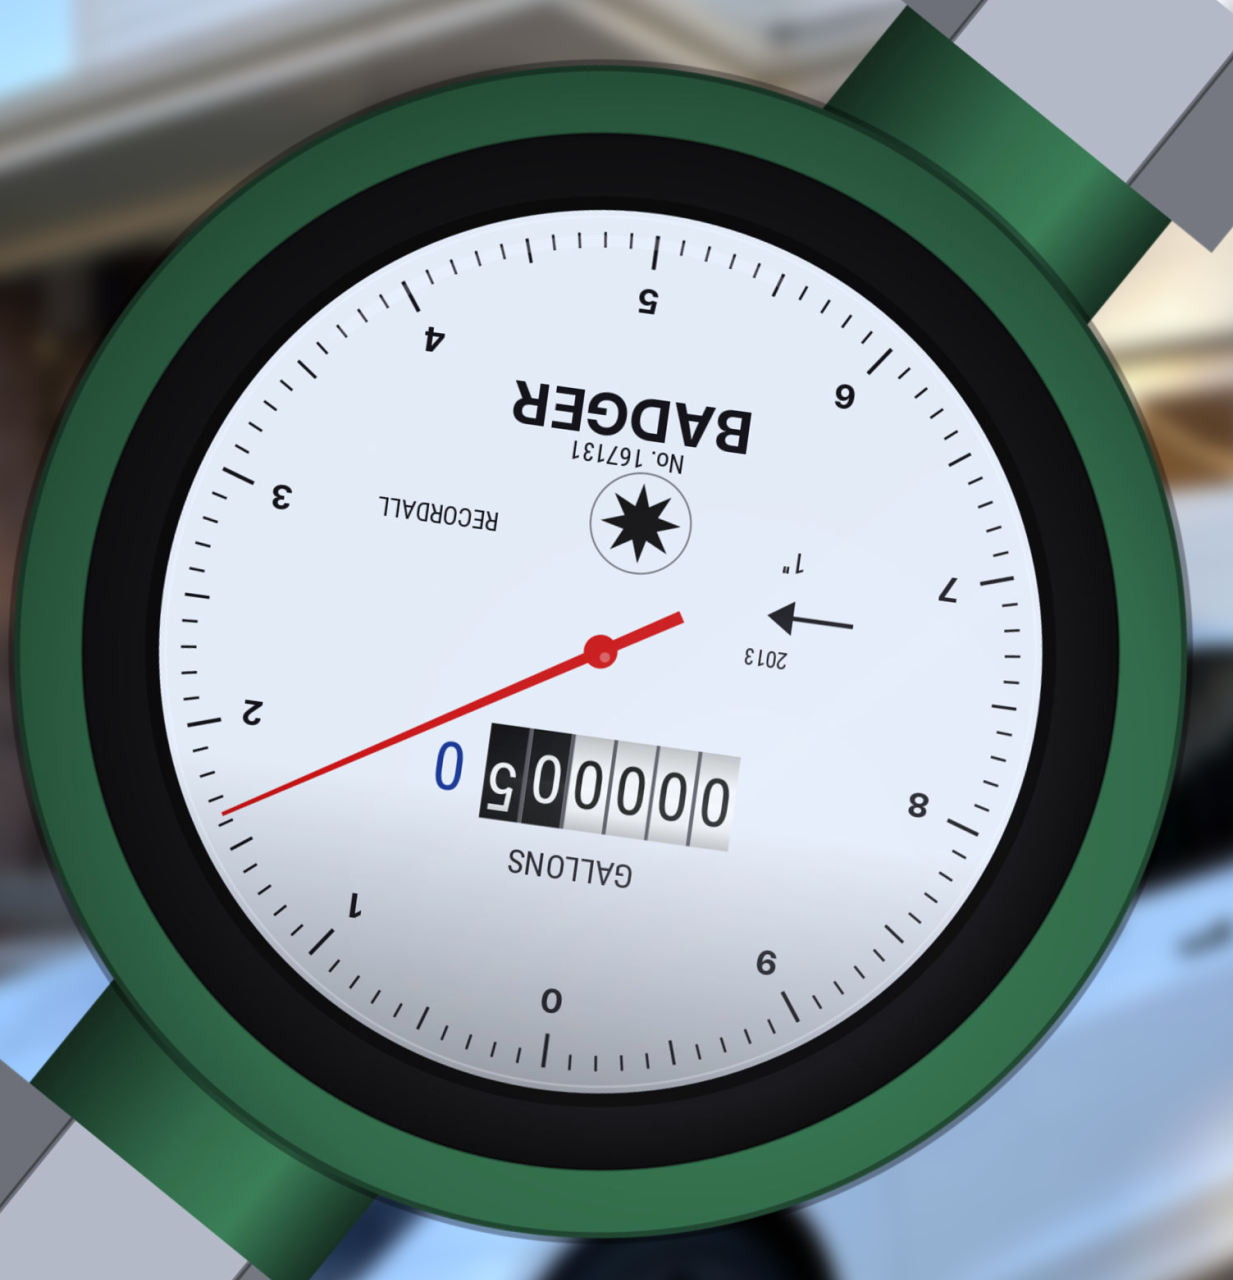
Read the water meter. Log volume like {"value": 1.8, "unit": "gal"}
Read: {"value": 51.6, "unit": "gal"}
